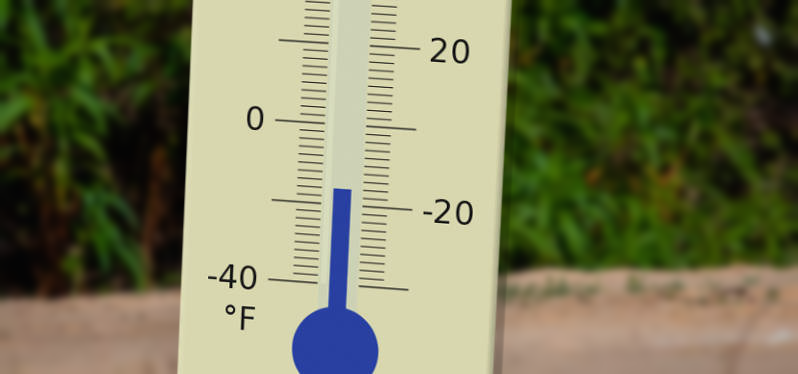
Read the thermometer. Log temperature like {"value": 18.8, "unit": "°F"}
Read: {"value": -16, "unit": "°F"}
